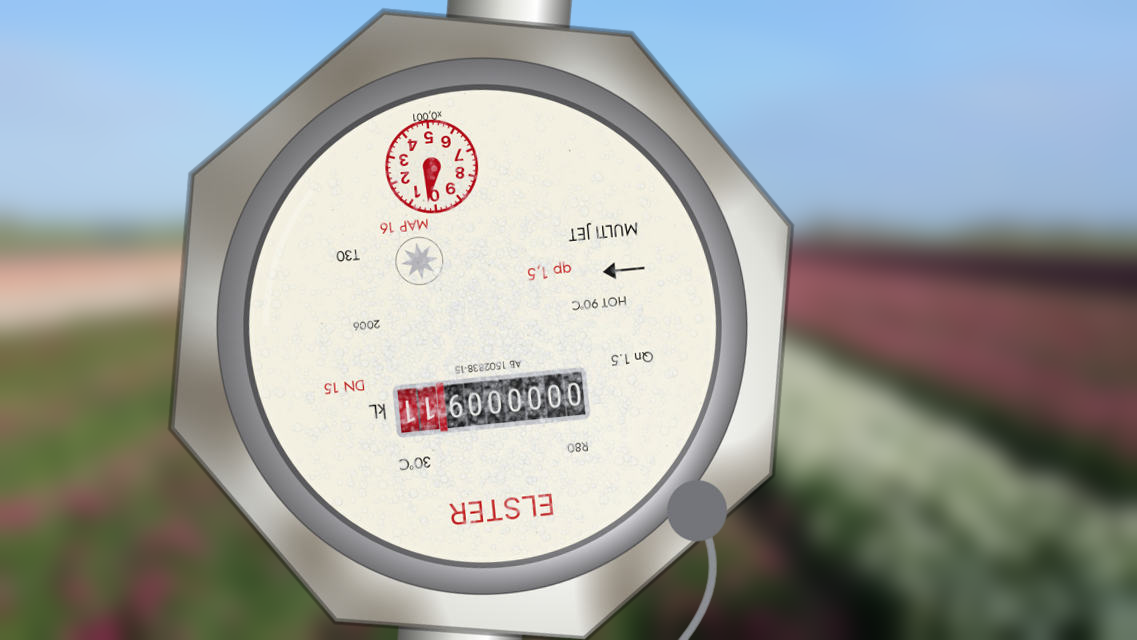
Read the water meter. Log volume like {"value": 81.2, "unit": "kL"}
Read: {"value": 9.110, "unit": "kL"}
